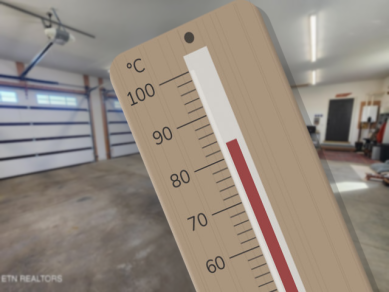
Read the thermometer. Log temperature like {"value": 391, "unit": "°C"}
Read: {"value": 83, "unit": "°C"}
